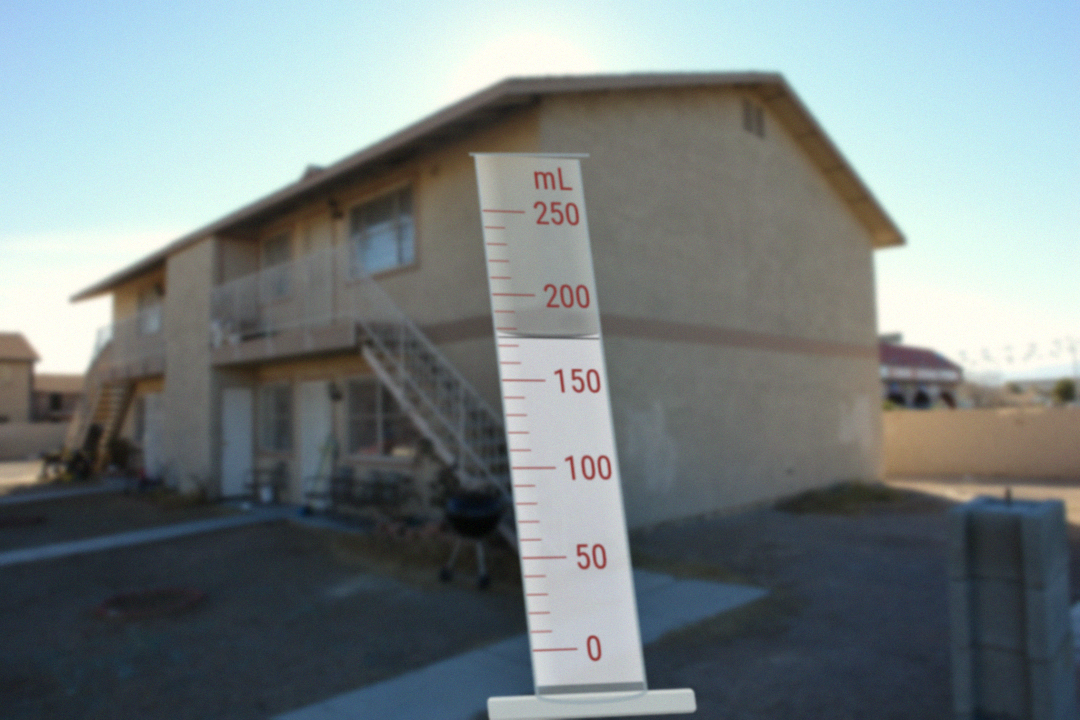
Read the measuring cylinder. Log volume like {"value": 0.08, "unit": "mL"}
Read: {"value": 175, "unit": "mL"}
